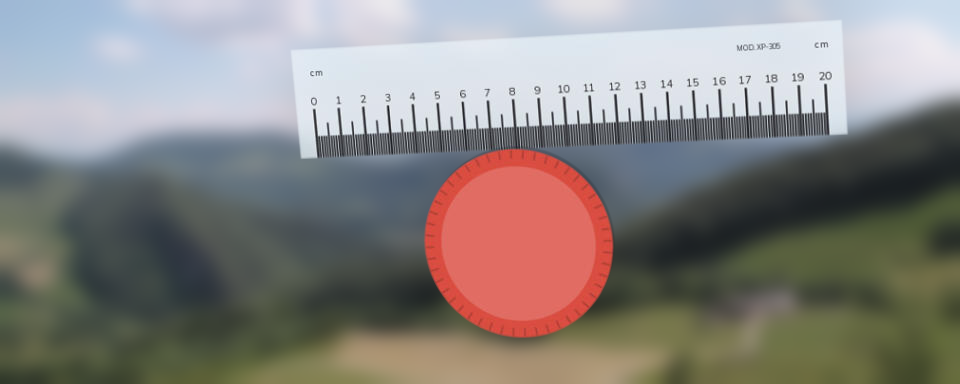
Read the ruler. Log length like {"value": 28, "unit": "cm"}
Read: {"value": 7.5, "unit": "cm"}
